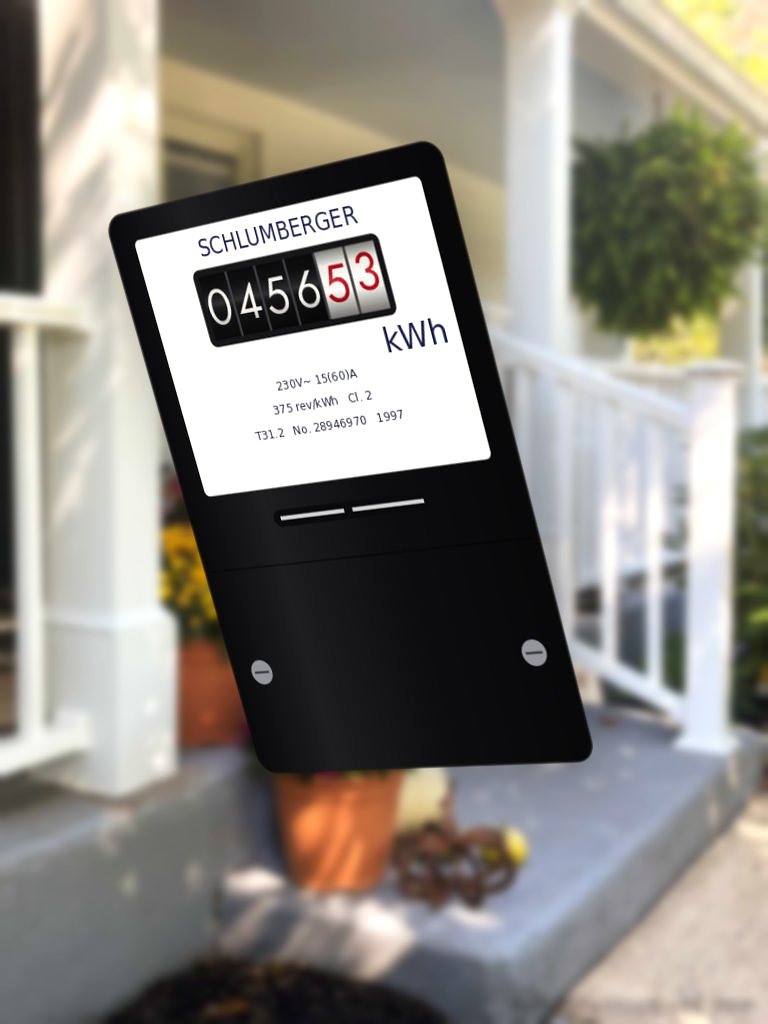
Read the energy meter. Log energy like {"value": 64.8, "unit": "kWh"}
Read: {"value": 456.53, "unit": "kWh"}
